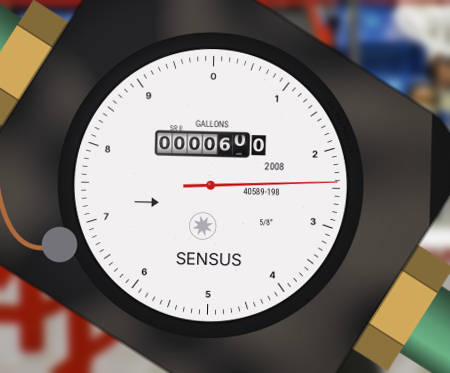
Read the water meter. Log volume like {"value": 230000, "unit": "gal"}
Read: {"value": 602.4, "unit": "gal"}
